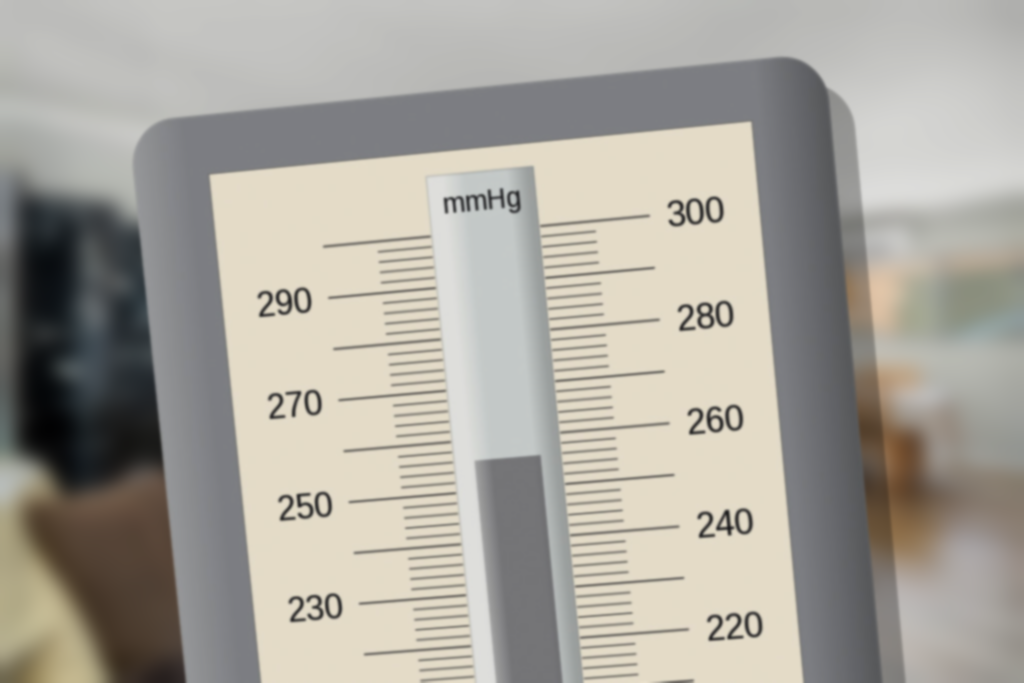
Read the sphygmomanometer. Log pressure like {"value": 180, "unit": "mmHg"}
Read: {"value": 256, "unit": "mmHg"}
